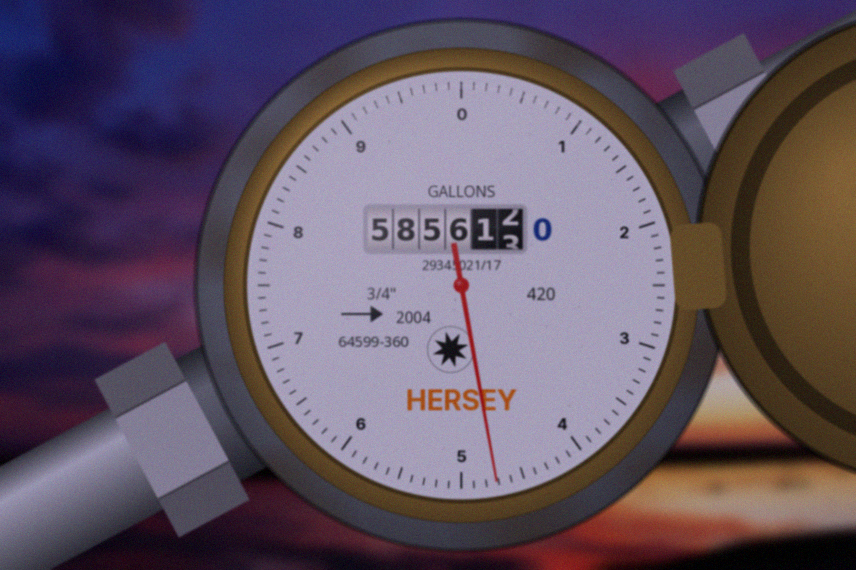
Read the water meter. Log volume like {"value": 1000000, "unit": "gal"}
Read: {"value": 5856124.7, "unit": "gal"}
